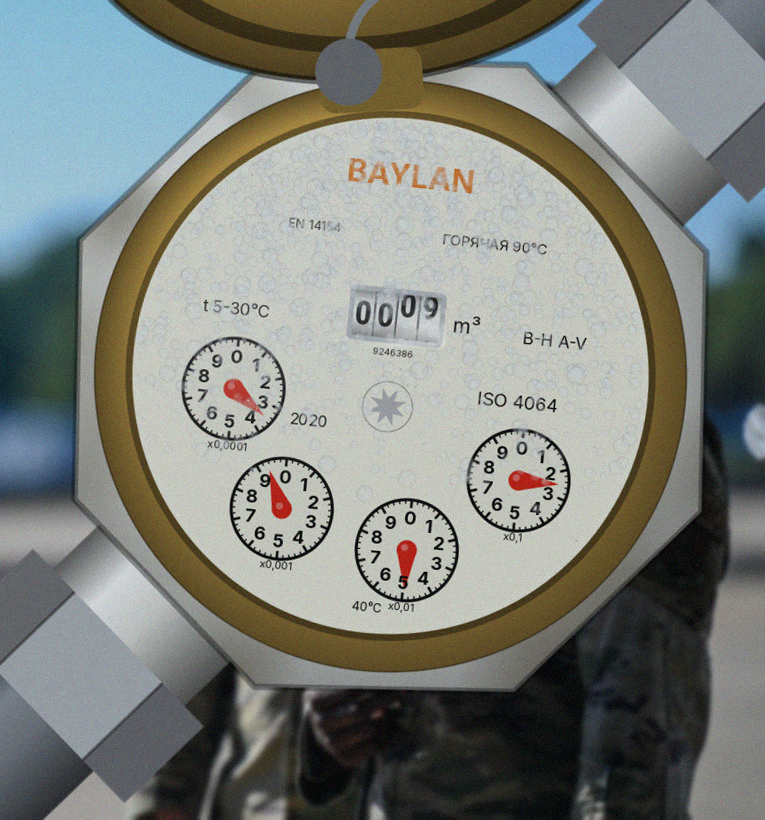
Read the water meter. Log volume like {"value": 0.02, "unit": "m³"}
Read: {"value": 9.2493, "unit": "m³"}
